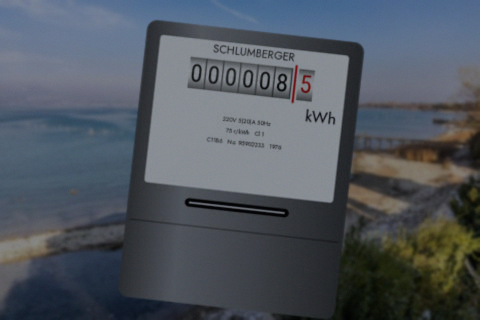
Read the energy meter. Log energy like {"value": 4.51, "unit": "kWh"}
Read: {"value": 8.5, "unit": "kWh"}
